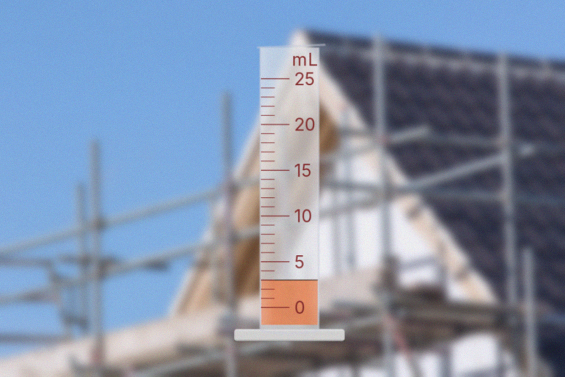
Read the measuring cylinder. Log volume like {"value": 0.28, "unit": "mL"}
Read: {"value": 3, "unit": "mL"}
